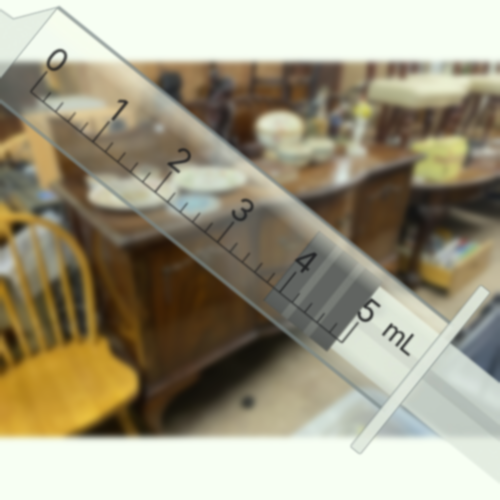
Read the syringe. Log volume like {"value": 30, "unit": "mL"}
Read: {"value": 3.9, "unit": "mL"}
